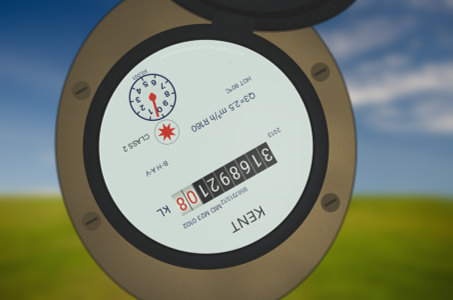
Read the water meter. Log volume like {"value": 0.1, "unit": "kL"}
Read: {"value": 3168921.080, "unit": "kL"}
